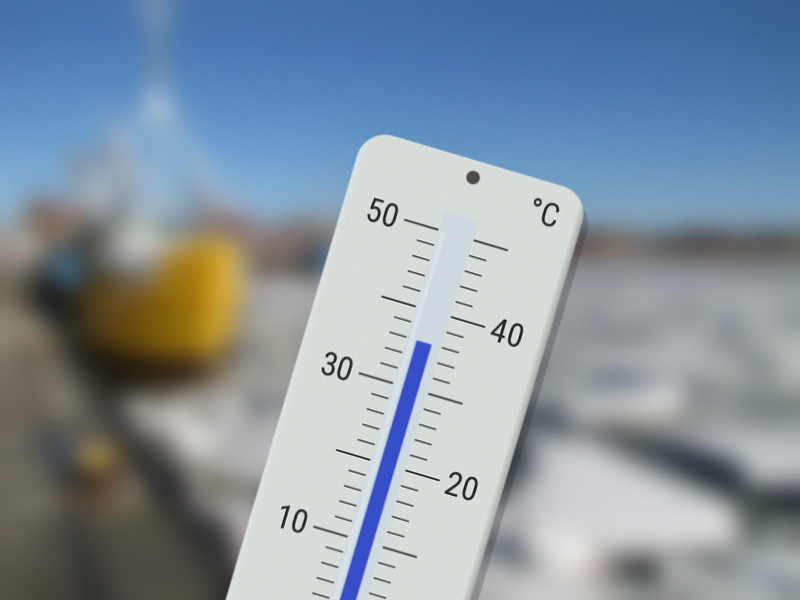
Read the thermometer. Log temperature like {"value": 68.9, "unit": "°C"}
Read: {"value": 36, "unit": "°C"}
